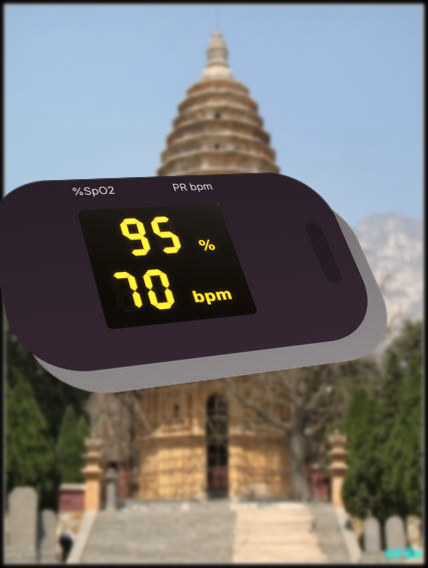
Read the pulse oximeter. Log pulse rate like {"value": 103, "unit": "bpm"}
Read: {"value": 70, "unit": "bpm"}
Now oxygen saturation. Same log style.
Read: {"value": 95, "unit": "%"}
